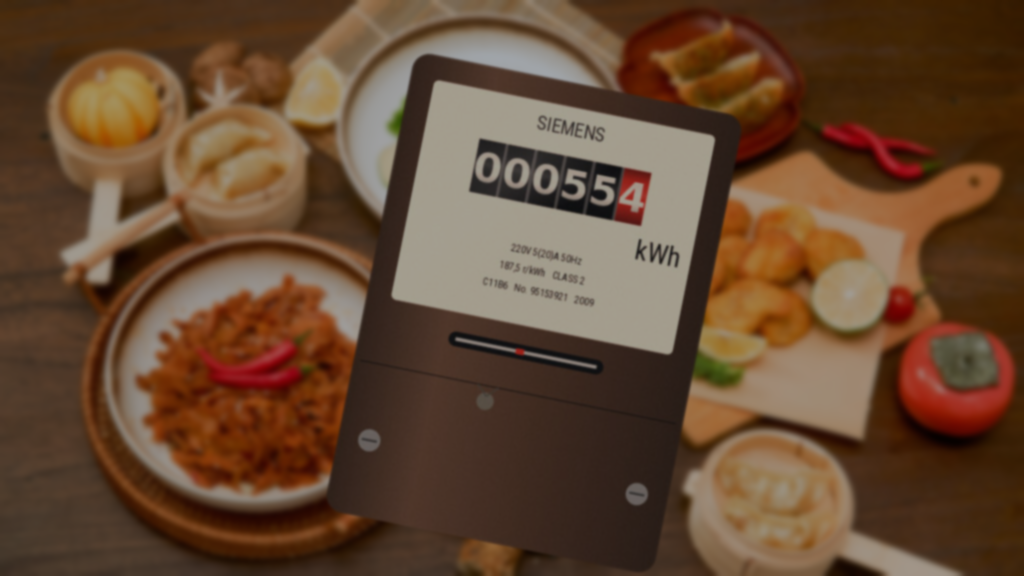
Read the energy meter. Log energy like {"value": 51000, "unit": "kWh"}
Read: {"value": 55.4, "unit": "kWh"}
